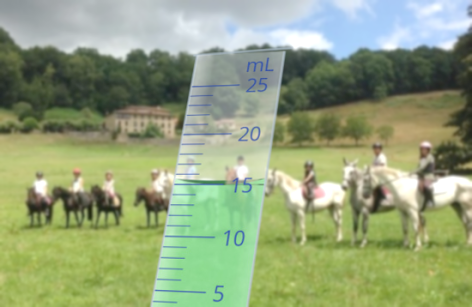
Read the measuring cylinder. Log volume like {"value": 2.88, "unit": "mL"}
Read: {"value": 15, "unit": "mL"}
